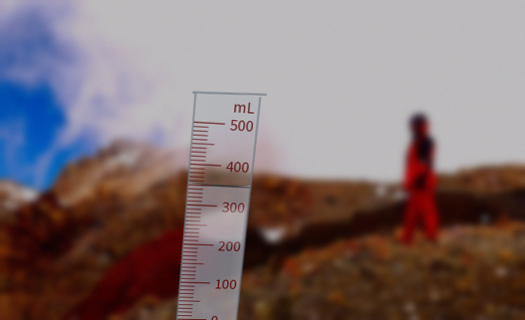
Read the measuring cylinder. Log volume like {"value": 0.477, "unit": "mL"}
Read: {"value": 350, "unit": "mL"}
